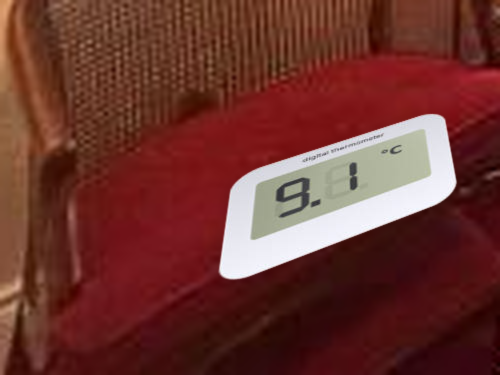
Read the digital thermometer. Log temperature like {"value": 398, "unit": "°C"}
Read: {"value": 9.1, "unit": "°C"}
